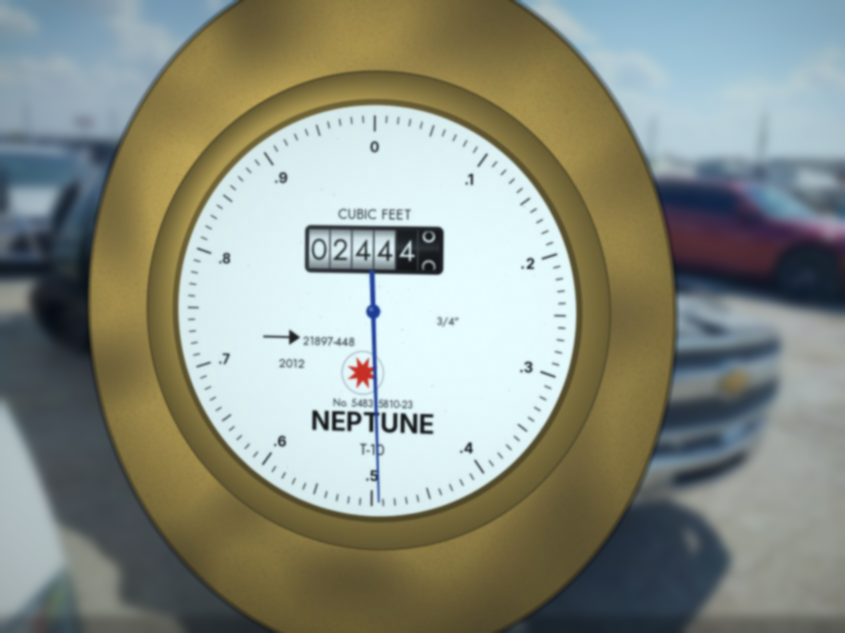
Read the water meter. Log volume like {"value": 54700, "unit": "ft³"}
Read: {"value": 24448.49, "unit": "ft³"}
